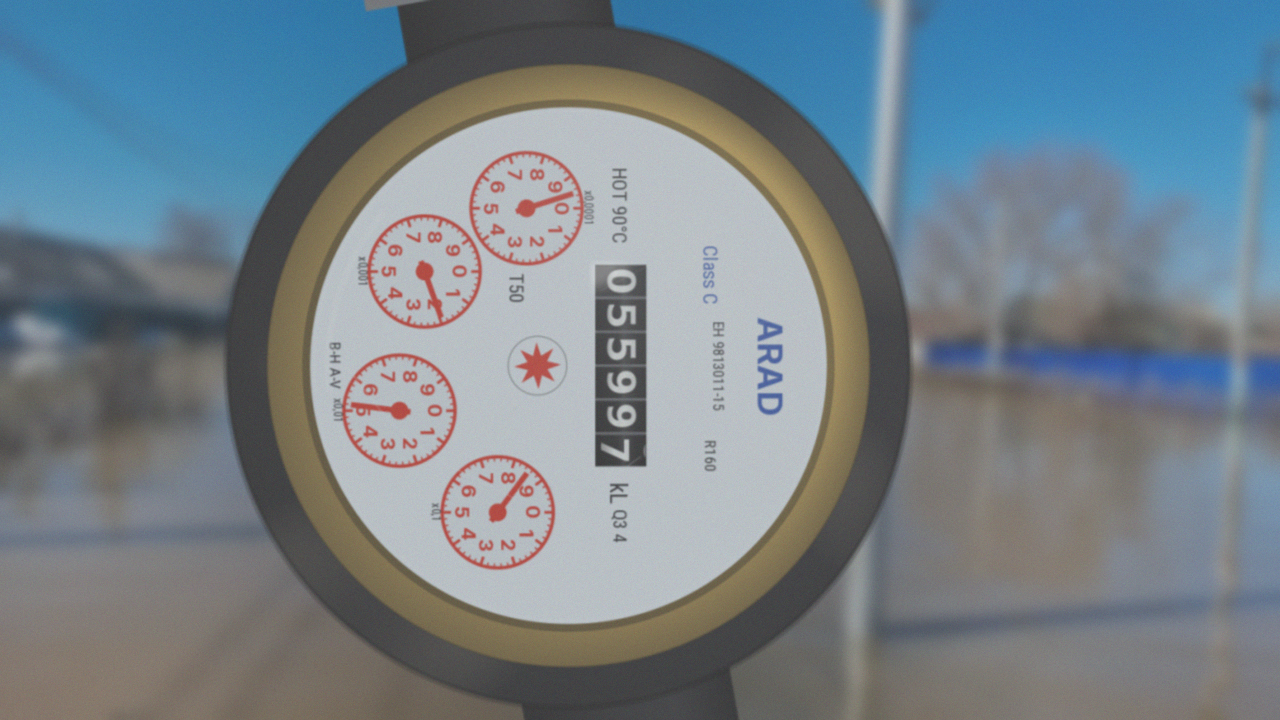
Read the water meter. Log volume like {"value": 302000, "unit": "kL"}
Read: {"value": 55996.8519, "unit": "kL"}
